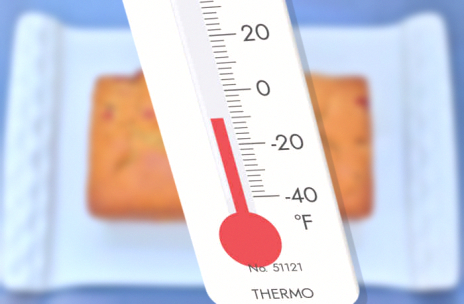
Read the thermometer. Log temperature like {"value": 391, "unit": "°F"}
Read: {"value": -10, "unit": "°F"}
